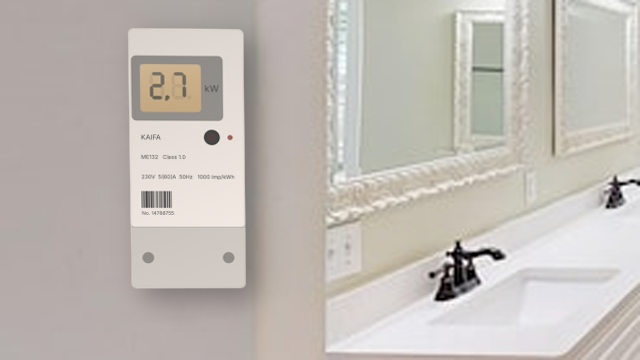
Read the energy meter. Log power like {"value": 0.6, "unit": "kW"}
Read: {"value": 2.7, "unit": "kW"}
